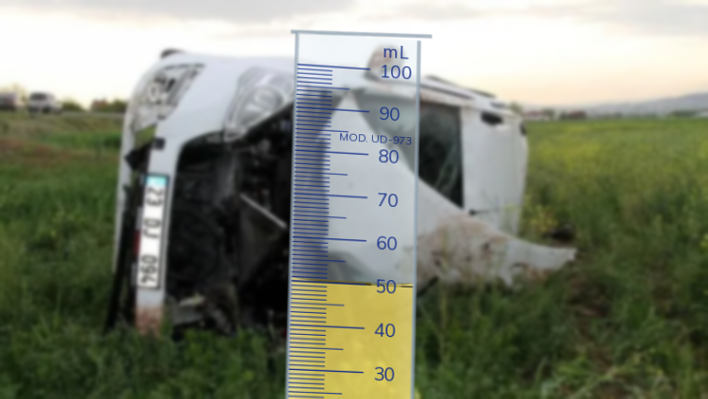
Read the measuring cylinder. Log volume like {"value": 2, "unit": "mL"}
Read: {"value": 50, "unit": "mL"}
